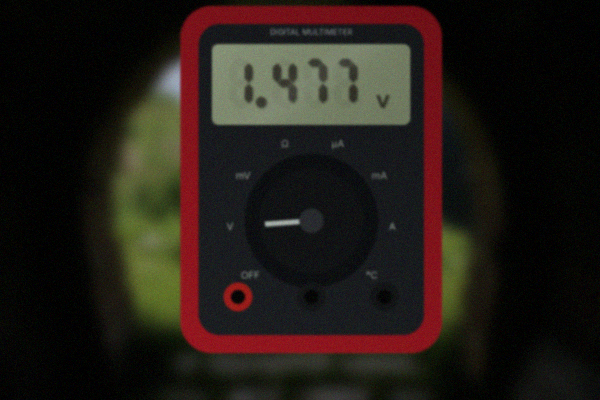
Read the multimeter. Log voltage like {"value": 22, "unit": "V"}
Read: {"value": 1.477, "unit": "V"}
